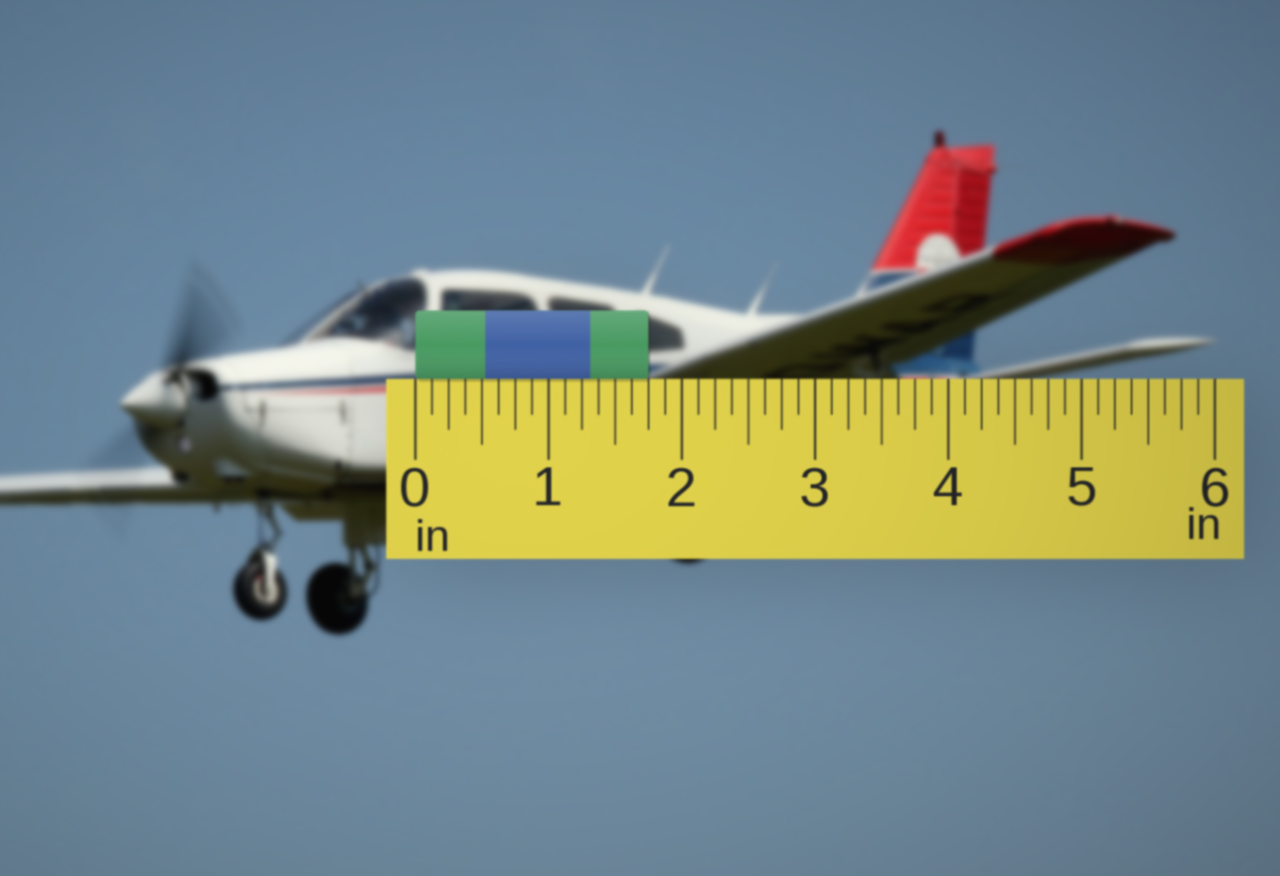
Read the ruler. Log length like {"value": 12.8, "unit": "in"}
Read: {"value": 1.75, "unit": "in"}
